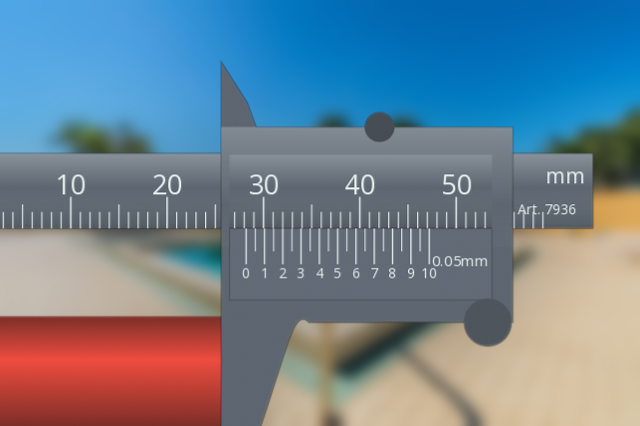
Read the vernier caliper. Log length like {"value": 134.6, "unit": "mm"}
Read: {"value": 28.2, "unit": "mm"}
